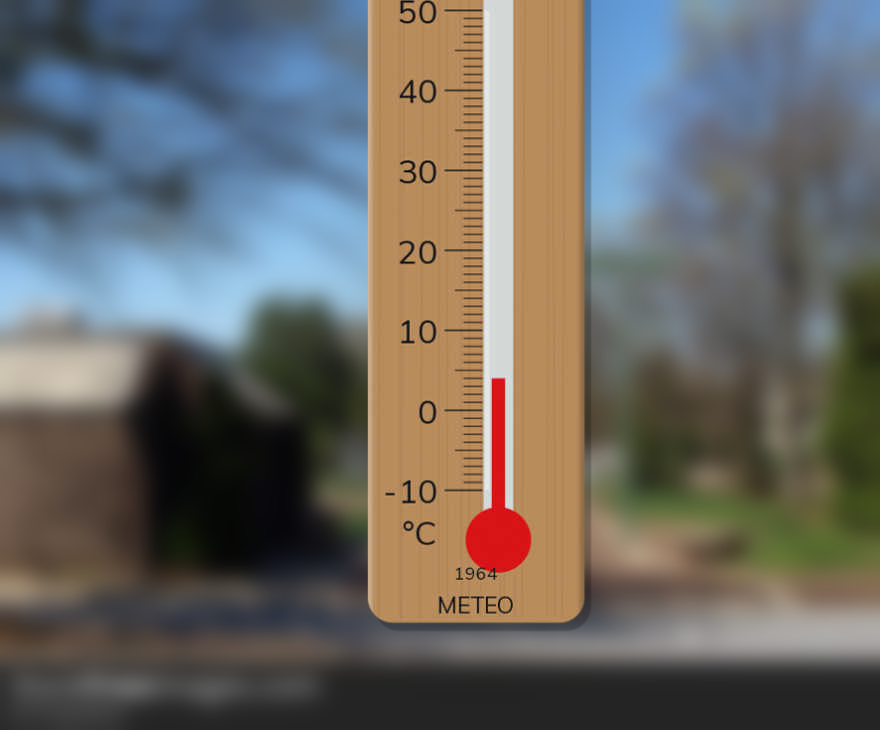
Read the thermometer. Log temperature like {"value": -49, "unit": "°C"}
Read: {"value": 4, "unit": "°C"}
